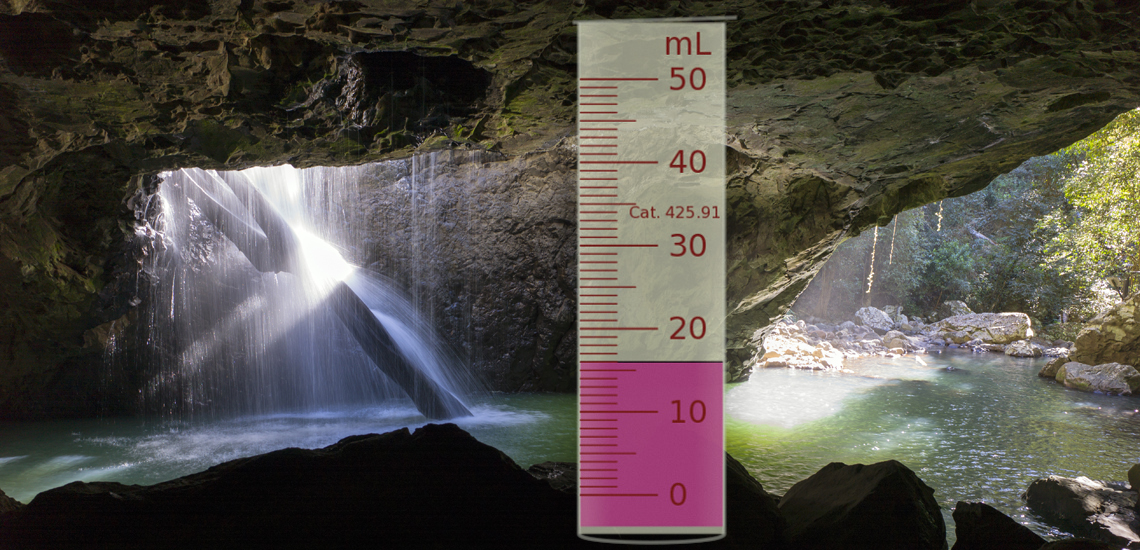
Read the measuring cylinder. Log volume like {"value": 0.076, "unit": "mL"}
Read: {"value": 16, "unit": "mL"}
